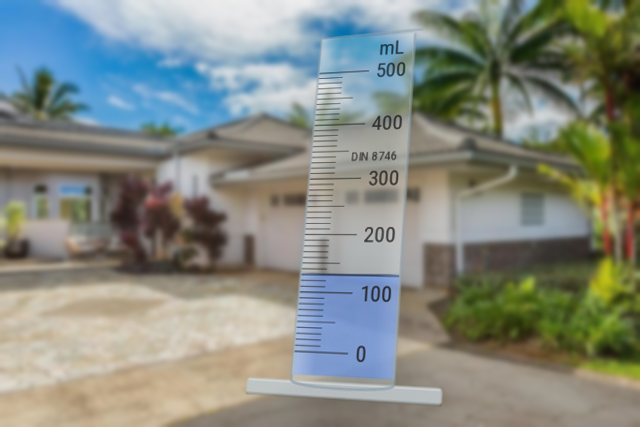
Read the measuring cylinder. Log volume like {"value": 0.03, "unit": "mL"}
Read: {"value": 130, "unit": "mL"}
